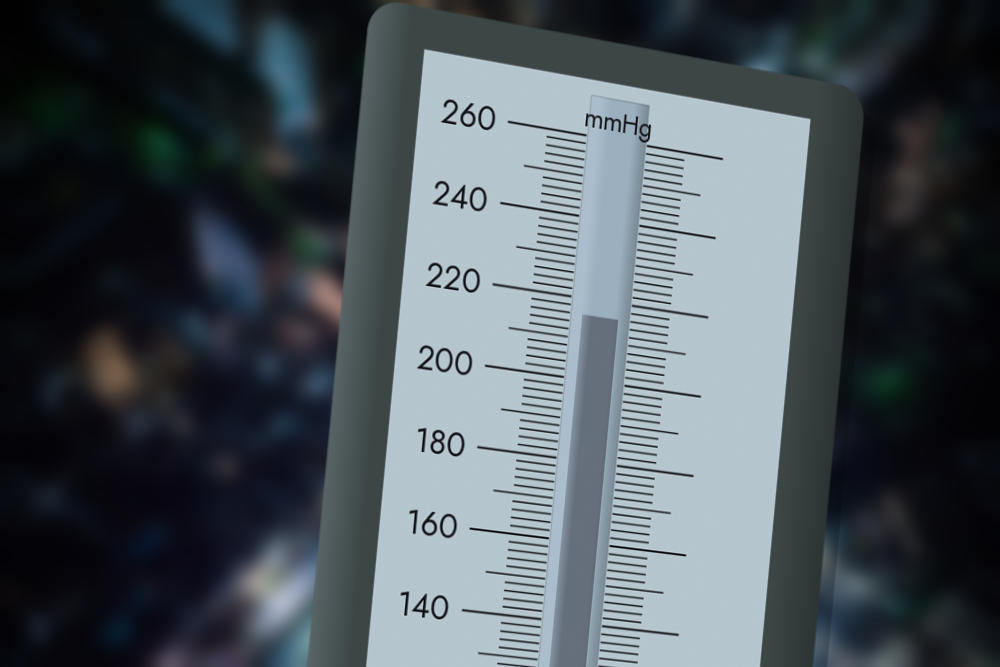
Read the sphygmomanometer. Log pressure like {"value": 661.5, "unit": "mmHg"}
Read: {"value": 216, "unit": "mmHg"}
